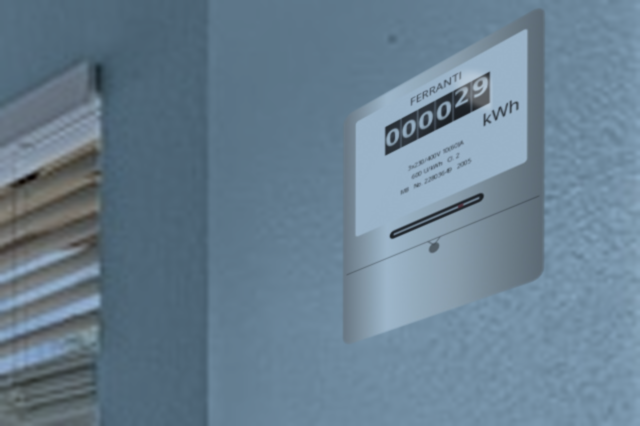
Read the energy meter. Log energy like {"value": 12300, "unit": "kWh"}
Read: {"value": 29, "unit": "kWh"}
